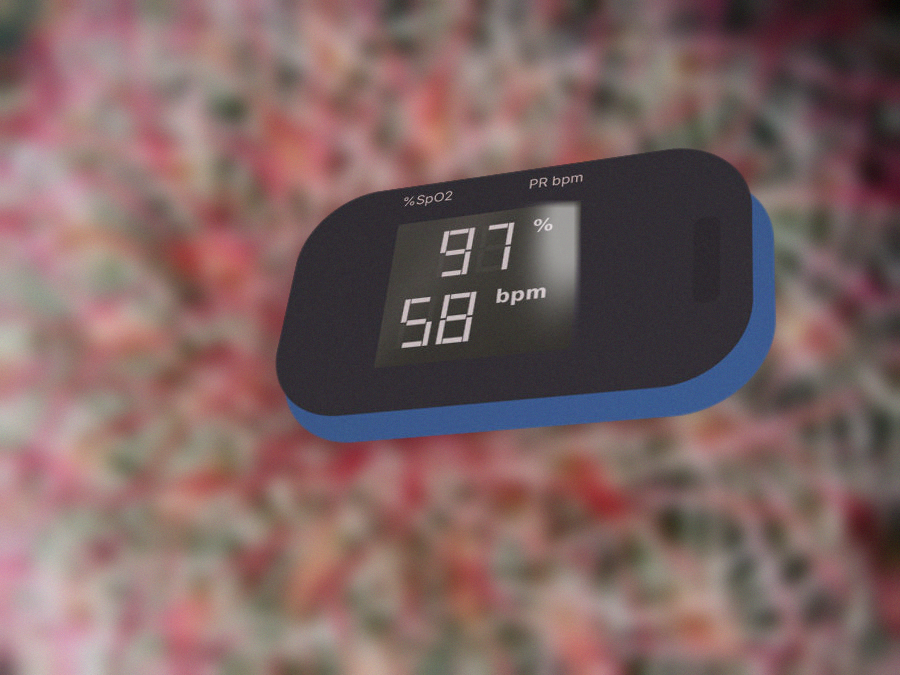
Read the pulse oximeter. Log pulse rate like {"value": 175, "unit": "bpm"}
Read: {"value": 58, "unit": "bpm"}
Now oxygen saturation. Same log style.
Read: {"value": 97, "unit": "%"}
